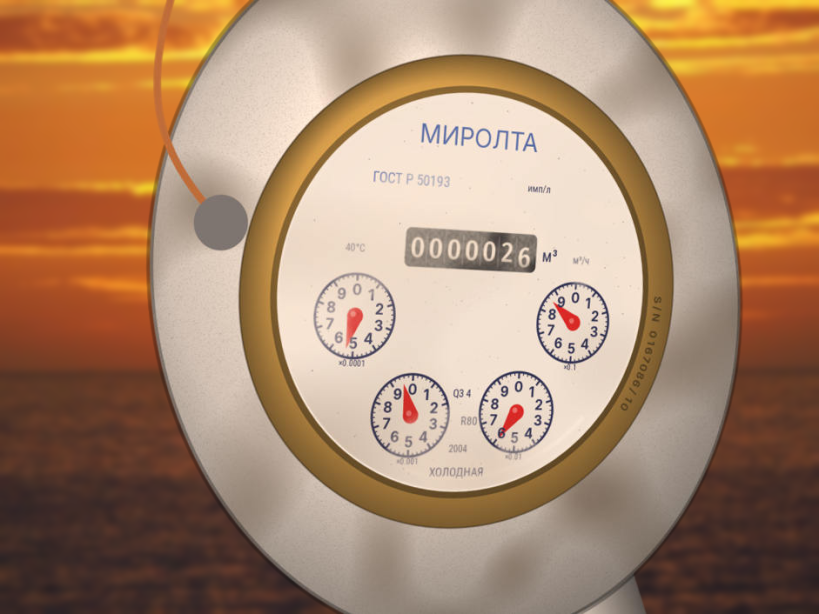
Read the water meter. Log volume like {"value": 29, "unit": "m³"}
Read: {"value": 25.8595, "unit": "m³"}
